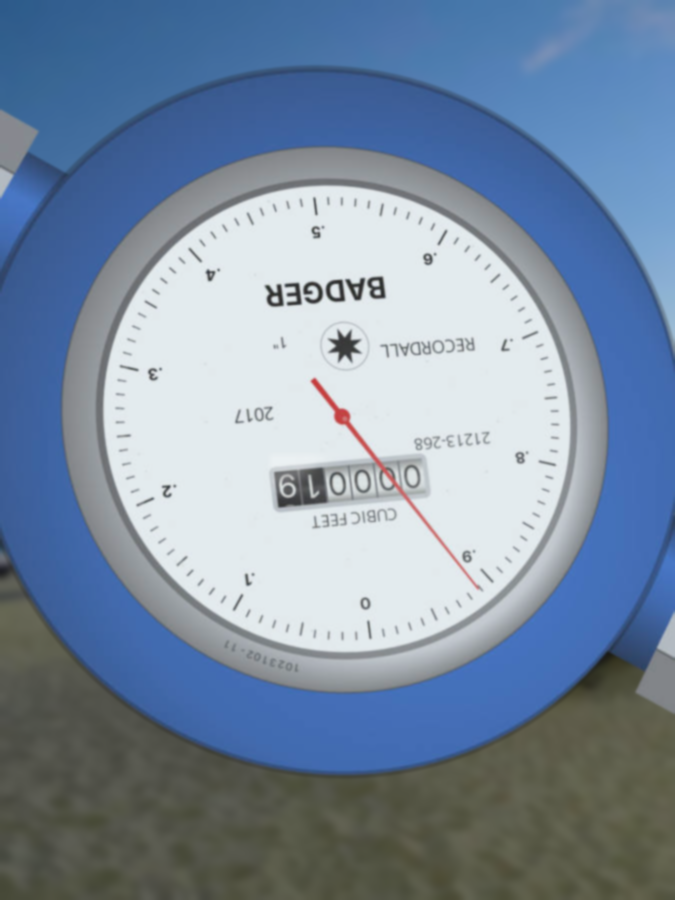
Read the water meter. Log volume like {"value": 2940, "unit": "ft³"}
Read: {"value": 18.91, "unit": "ft³"}
